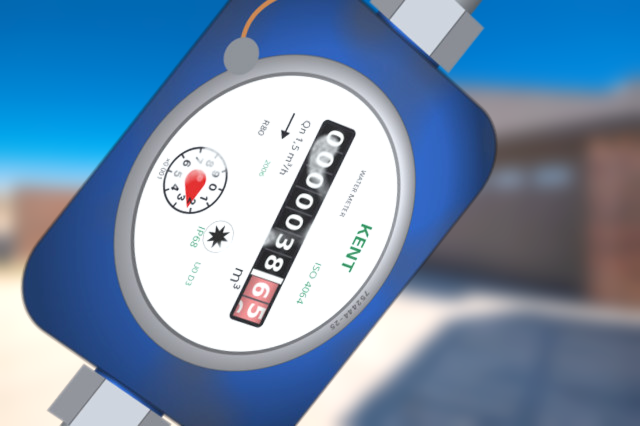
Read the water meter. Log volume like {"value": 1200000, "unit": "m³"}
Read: {"value": 38.652, "unit": "m³"}
